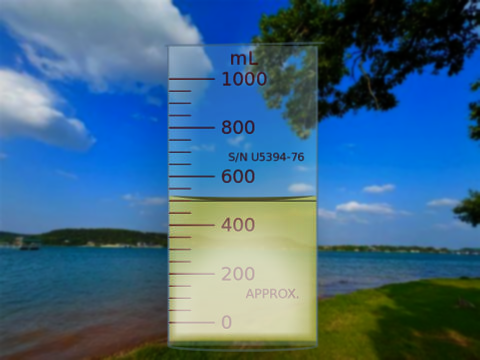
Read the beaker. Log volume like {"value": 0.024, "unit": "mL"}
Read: {"value": 500, "unit": "mL"}
